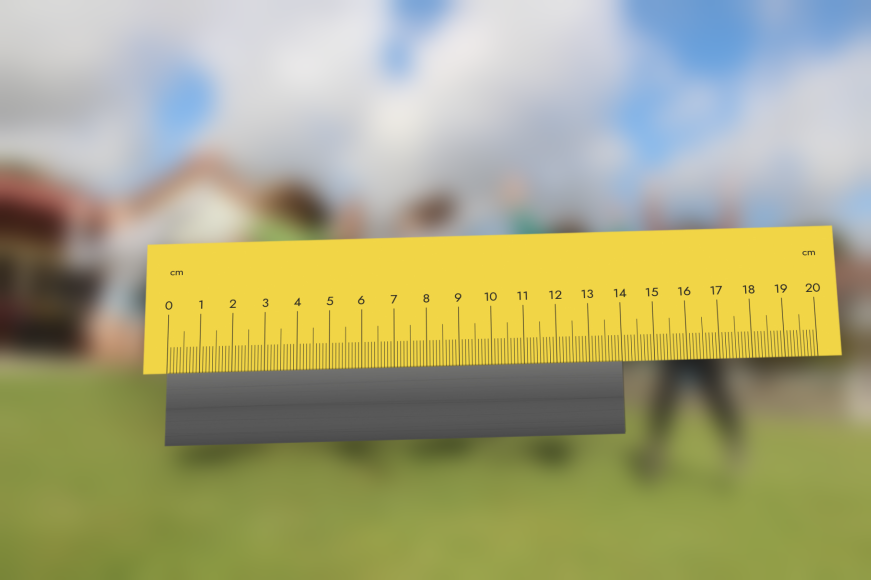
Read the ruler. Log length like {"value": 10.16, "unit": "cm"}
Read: {"value": 14, "unit": "cm"}
